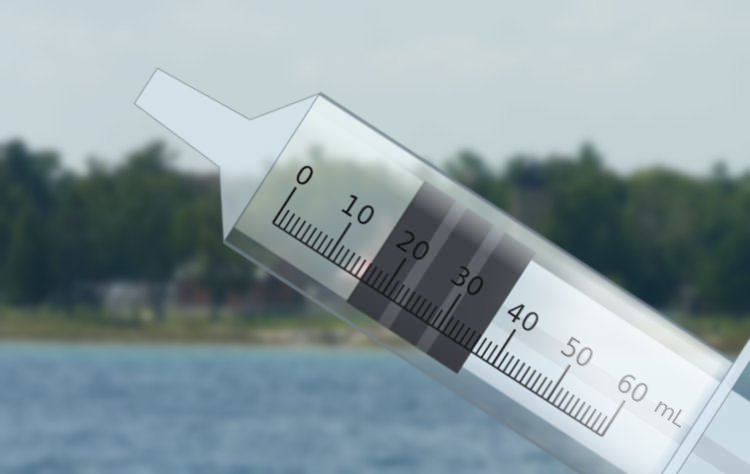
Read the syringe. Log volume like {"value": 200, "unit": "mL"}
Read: {"value": 16, "unit": "mL"}
